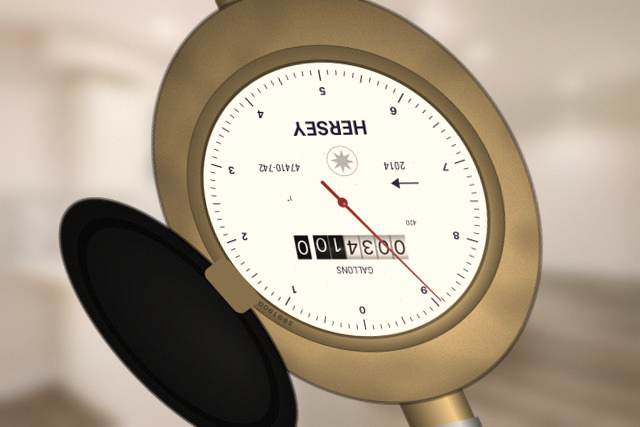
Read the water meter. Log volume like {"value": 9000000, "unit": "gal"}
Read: {"value": 34098.9, "unit": "gal"}
